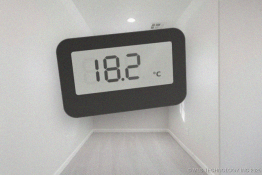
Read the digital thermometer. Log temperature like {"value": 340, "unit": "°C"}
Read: {"value": 18.2, "unit": "°C"}
